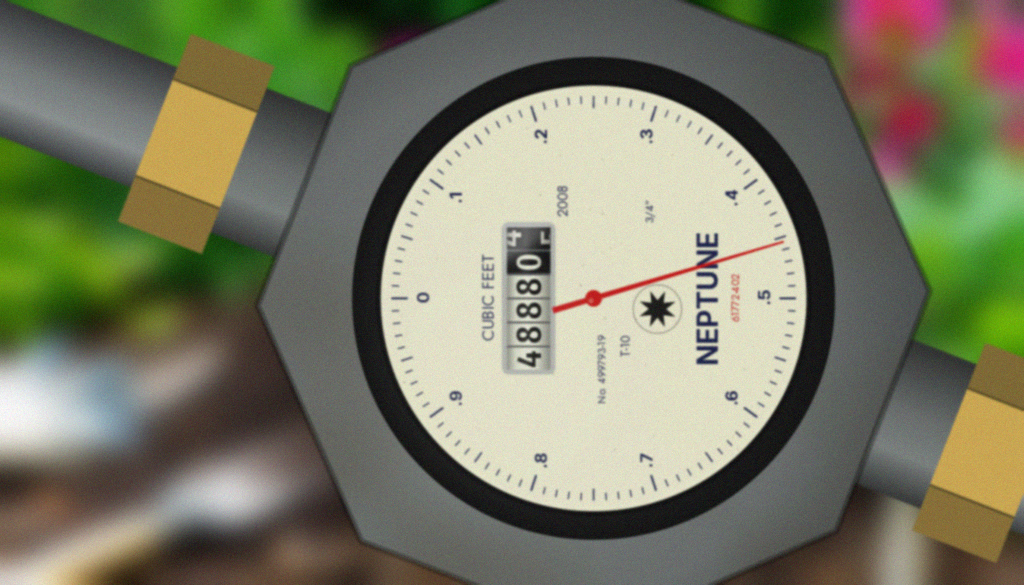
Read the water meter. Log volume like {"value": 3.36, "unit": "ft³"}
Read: {"value": 488804.45, "unit": "ft³"}
